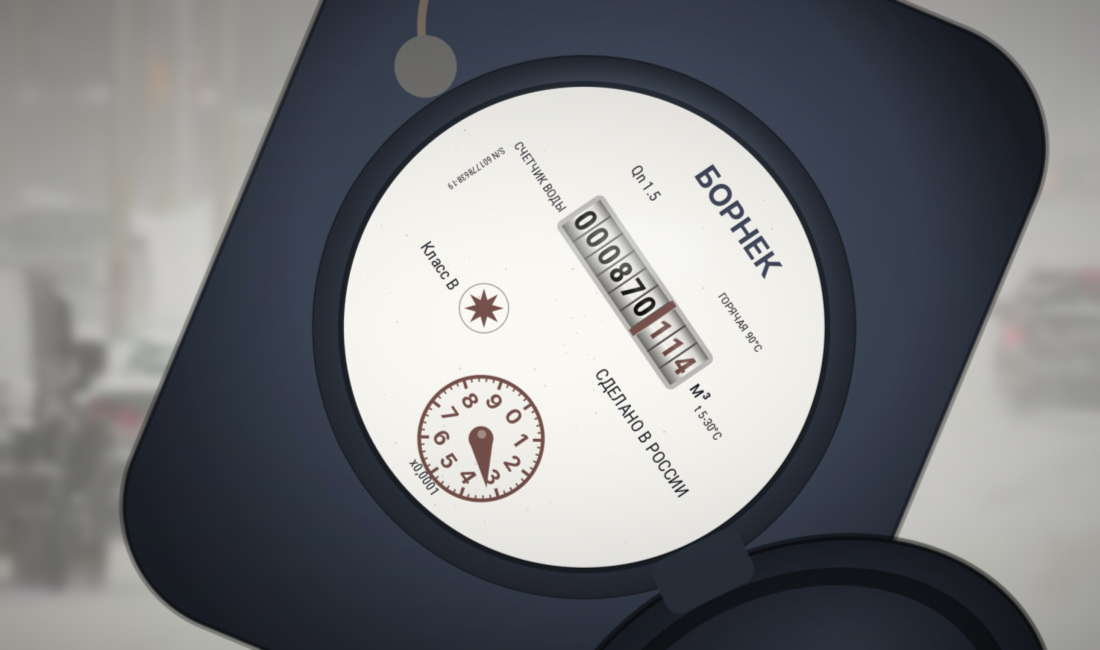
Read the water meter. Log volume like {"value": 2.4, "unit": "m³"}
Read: {"value": 870.1143, "unit": "m³"}
